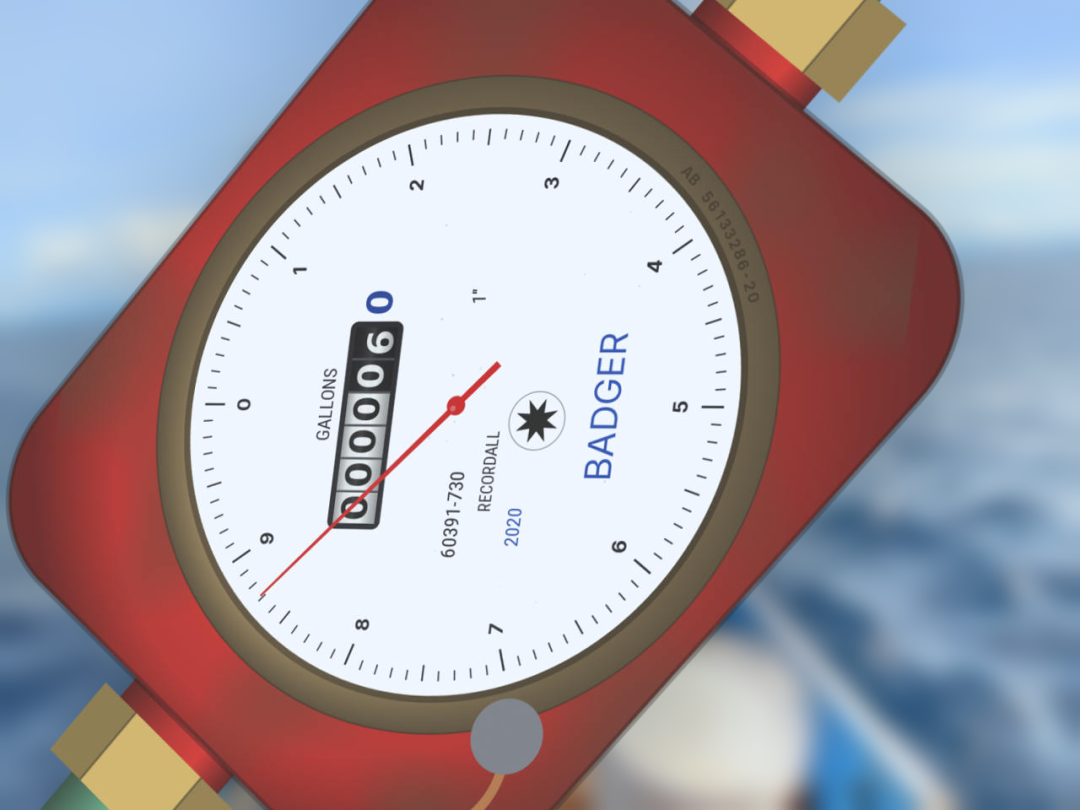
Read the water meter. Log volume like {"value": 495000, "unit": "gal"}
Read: {"value": 58.7, "unit": "gal"}
